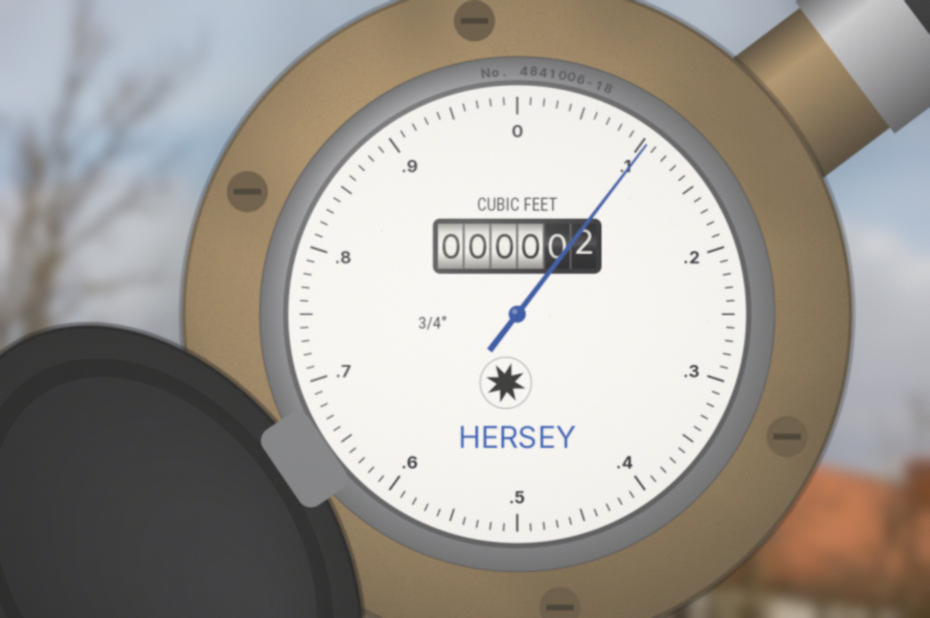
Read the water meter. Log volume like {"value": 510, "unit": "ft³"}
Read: {"value": 2.10, "unit": "ft³"}
